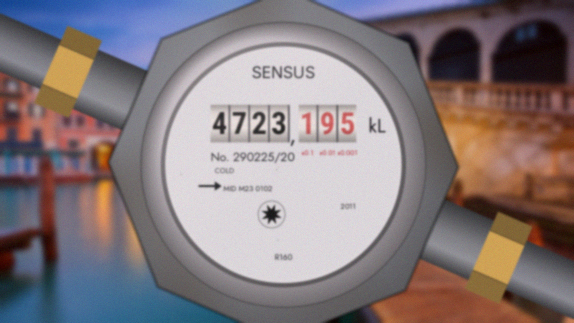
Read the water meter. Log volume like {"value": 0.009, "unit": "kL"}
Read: {"value": 4723.195, "unit": "kL"}
